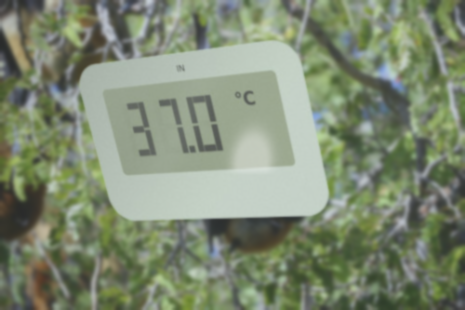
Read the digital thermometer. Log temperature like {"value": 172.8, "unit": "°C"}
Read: {"value": 37.0, "unit": "°C"}
